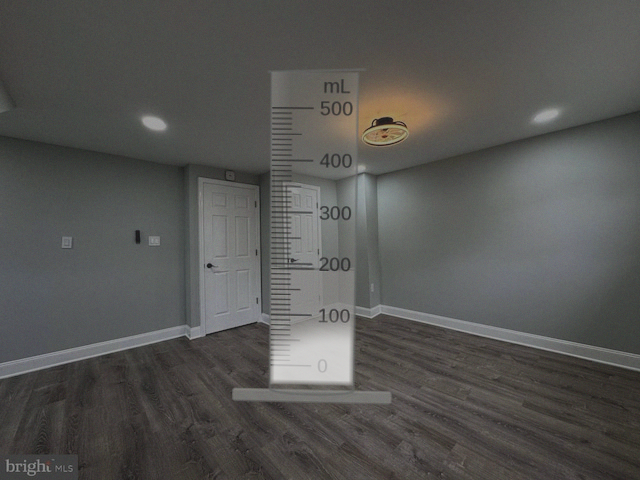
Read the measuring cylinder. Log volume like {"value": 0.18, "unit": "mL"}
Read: {"value": 190, "unit": "mL"}
